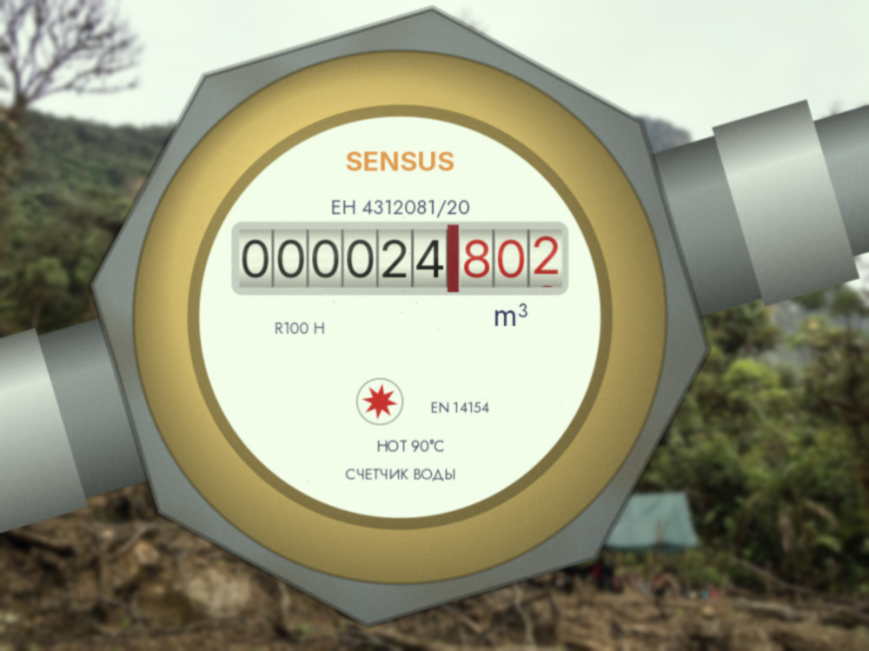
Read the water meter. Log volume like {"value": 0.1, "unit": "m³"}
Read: {"value": 24.802, "unit": "m³"}
